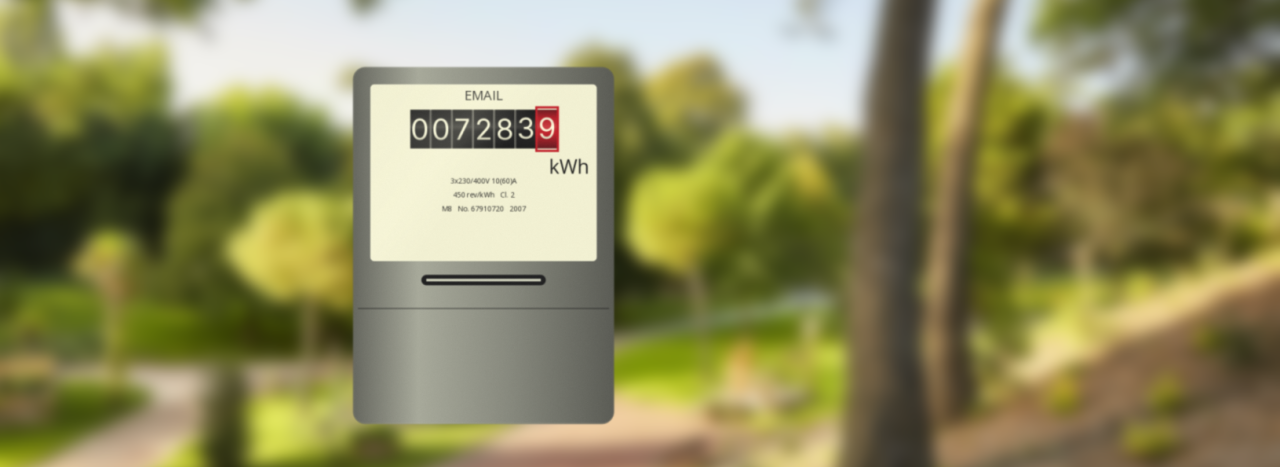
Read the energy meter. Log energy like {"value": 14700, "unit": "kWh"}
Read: {"value": 7283.9, "unit": "kWh"}
